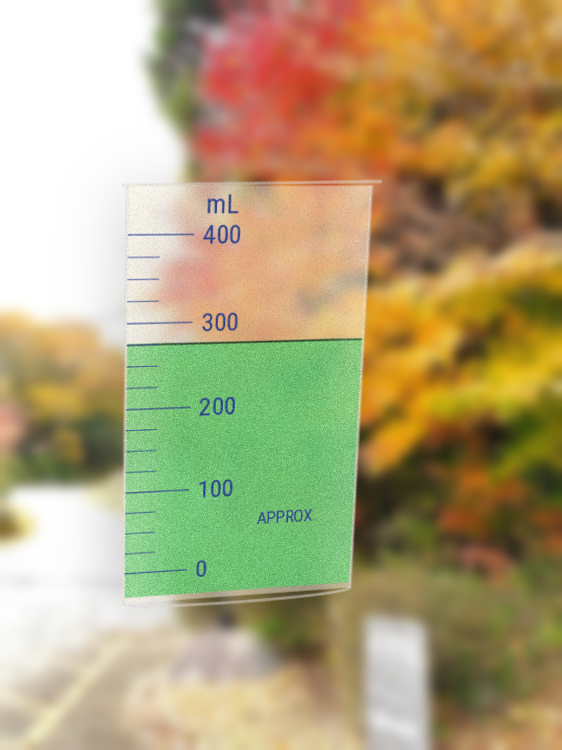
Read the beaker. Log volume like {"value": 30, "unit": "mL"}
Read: {"value": 275, "unit": "mL"}
